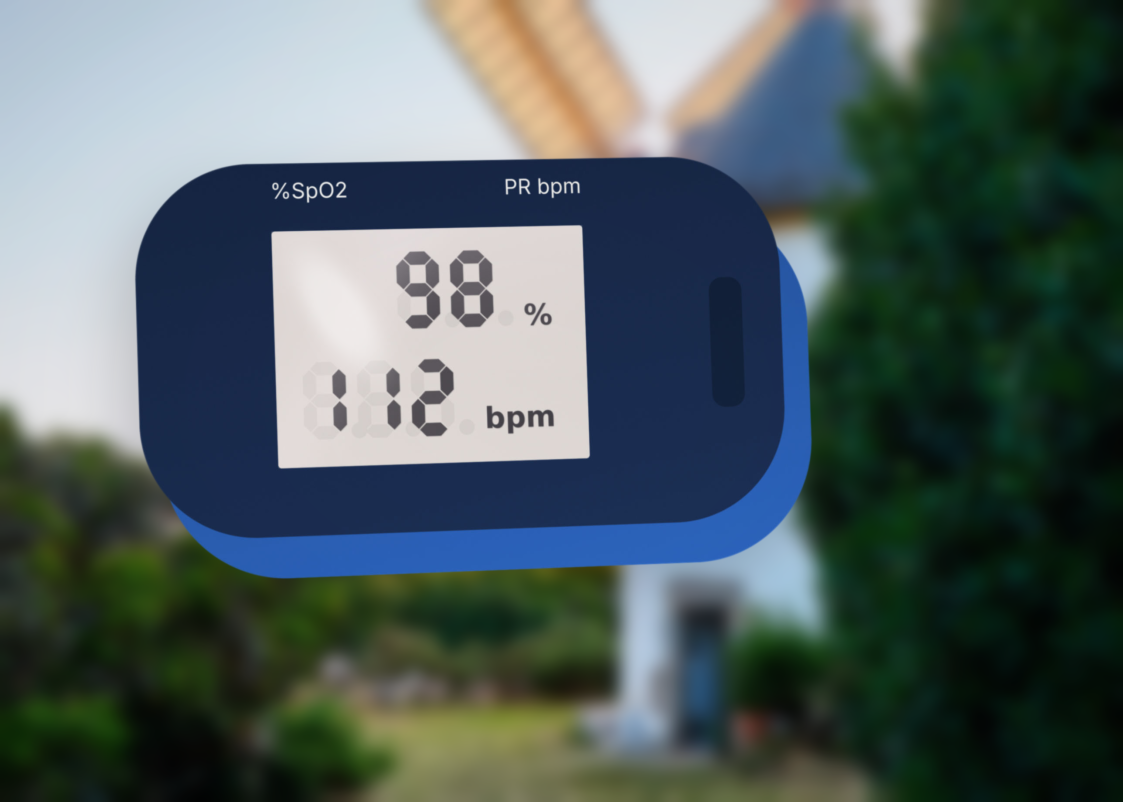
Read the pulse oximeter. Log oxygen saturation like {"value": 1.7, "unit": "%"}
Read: {"value": 98, "unit": "%"}
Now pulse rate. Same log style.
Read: {"value": 112, "unit": "bpm"}
